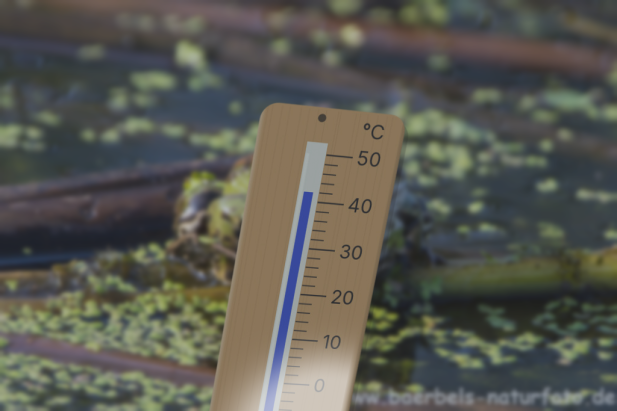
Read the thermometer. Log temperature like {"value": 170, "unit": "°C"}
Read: {"value": 42, "unit": "°C"}
